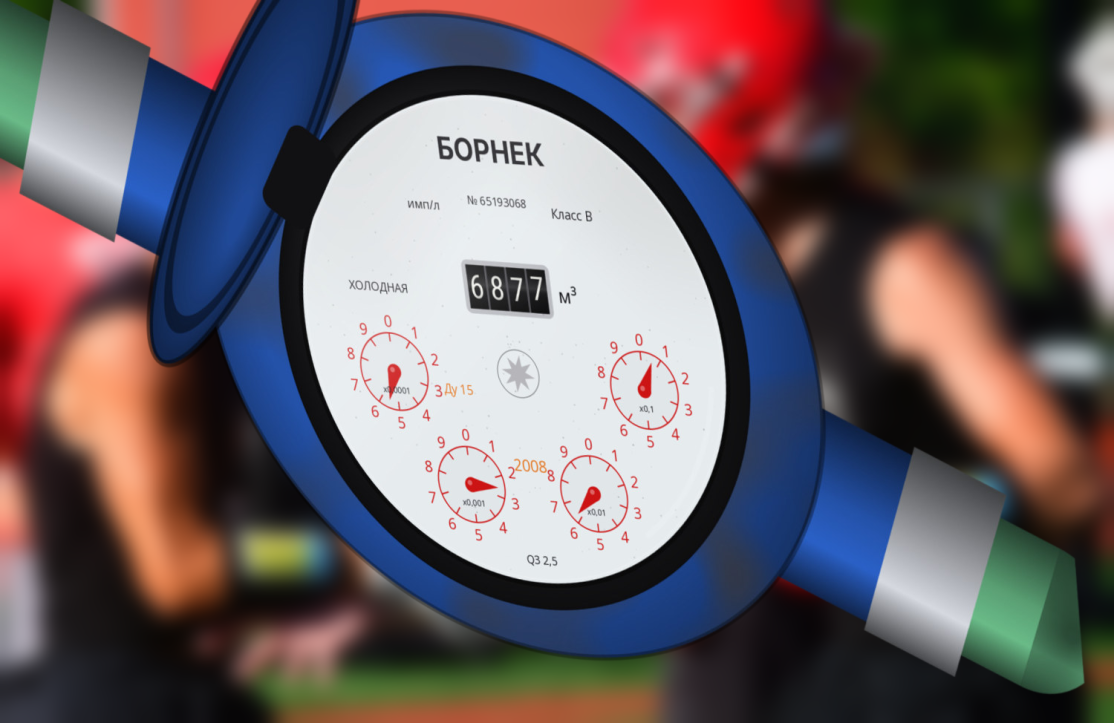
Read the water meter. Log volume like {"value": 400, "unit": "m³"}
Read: {"value": 6877.0625, "unit": "m³"}
